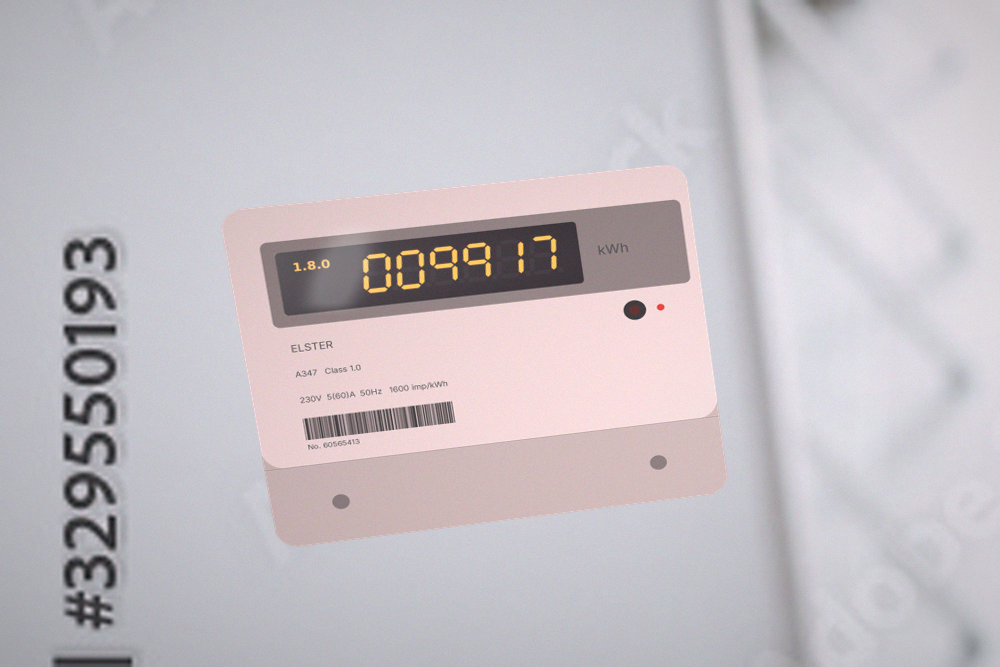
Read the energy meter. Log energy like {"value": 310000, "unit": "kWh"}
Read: {"value": 9917, "unit": "kWh"}
